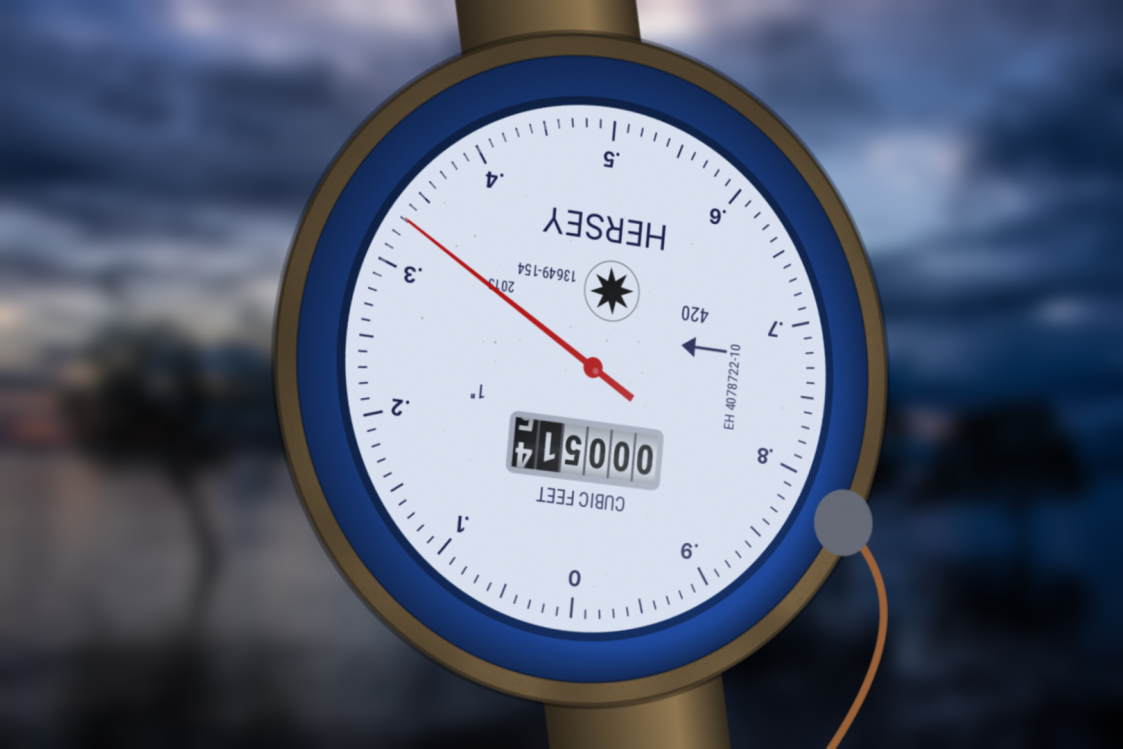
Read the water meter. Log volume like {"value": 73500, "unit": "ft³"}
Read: {"value": 514.33, "unit": "ft³"}
